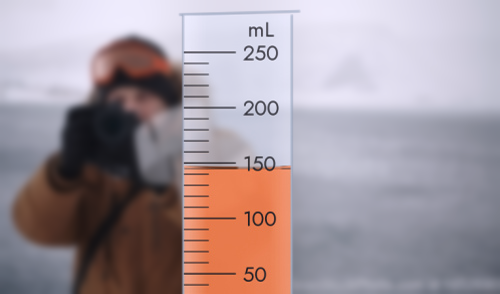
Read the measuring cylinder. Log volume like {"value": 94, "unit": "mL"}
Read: {"value": 145, "unit": "mL"}
